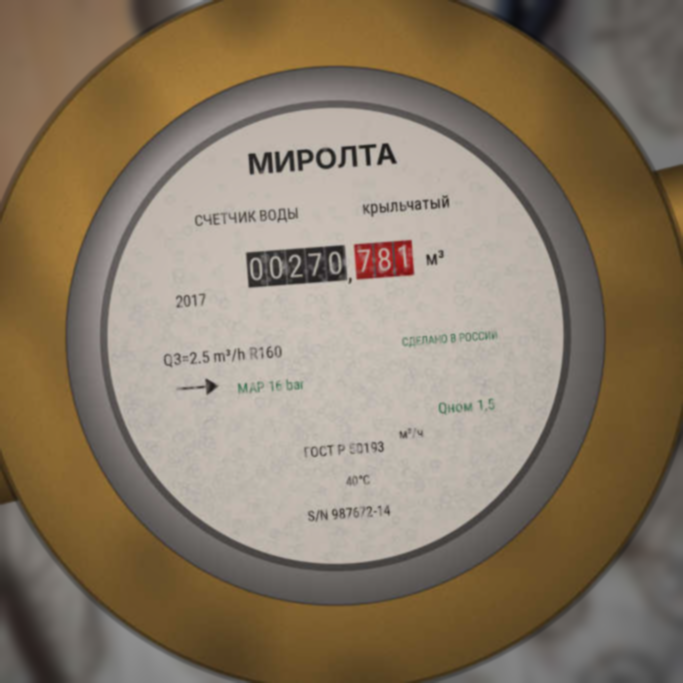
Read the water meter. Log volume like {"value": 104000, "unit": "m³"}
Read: {"value": 270.781, "unit": "m³"}
